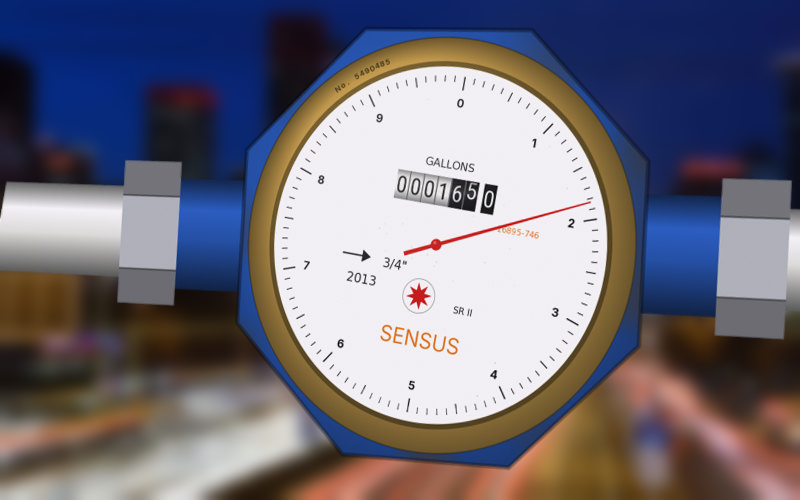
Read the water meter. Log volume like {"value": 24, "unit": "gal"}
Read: {"value": 1651.8, "unit": "gal"}
